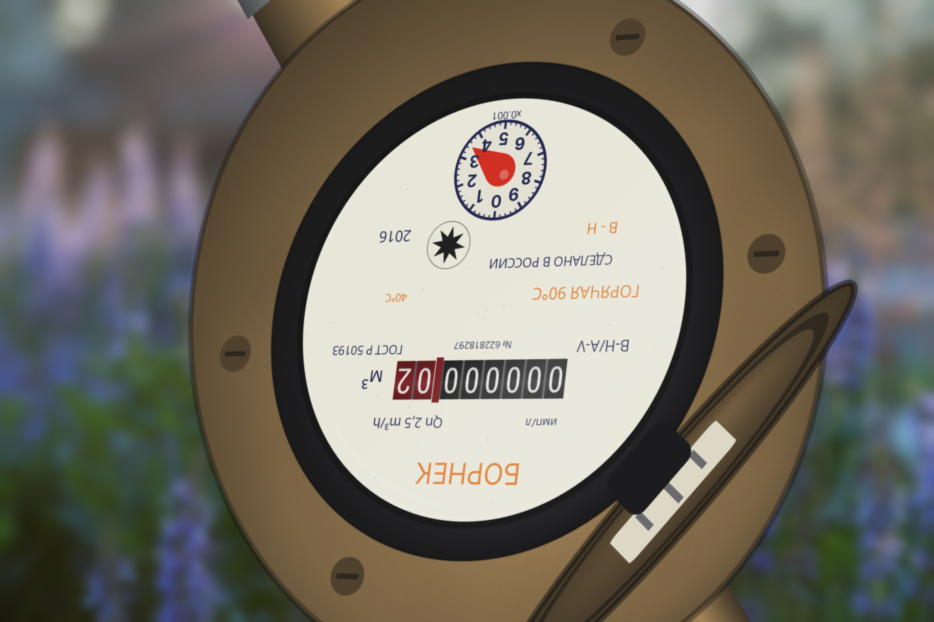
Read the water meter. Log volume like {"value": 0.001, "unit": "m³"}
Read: {"value": 0.023, "unit": "m³"}
